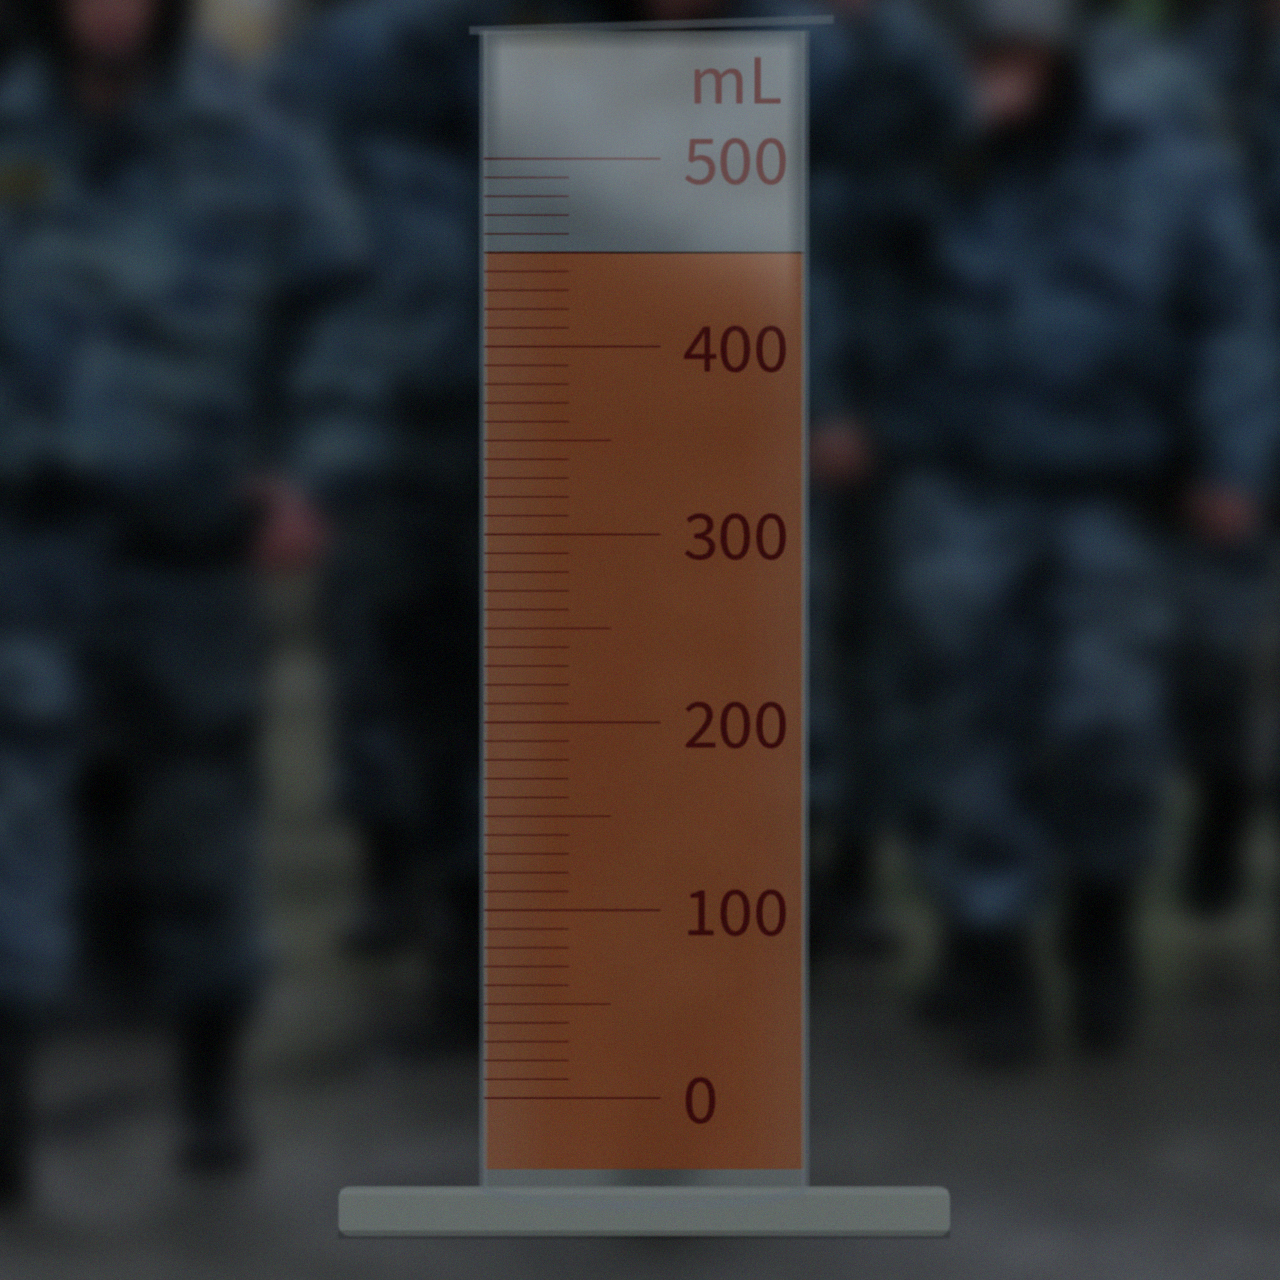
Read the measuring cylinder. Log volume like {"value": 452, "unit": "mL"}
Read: {"value": 450, "unit": "mL"}
